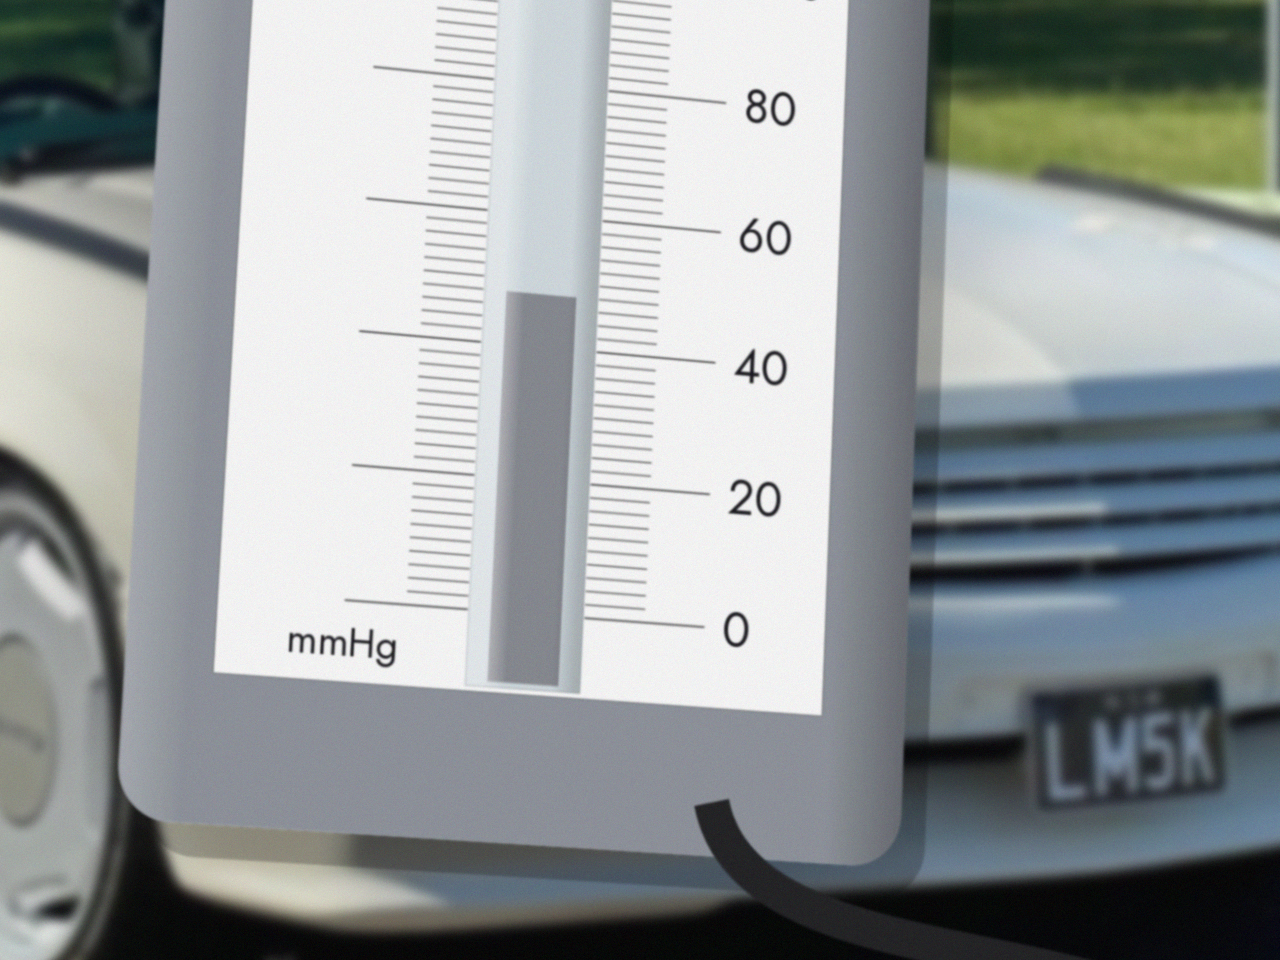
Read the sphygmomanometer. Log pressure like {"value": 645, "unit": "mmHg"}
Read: {"value": 48, "unit": "mmHg"}
